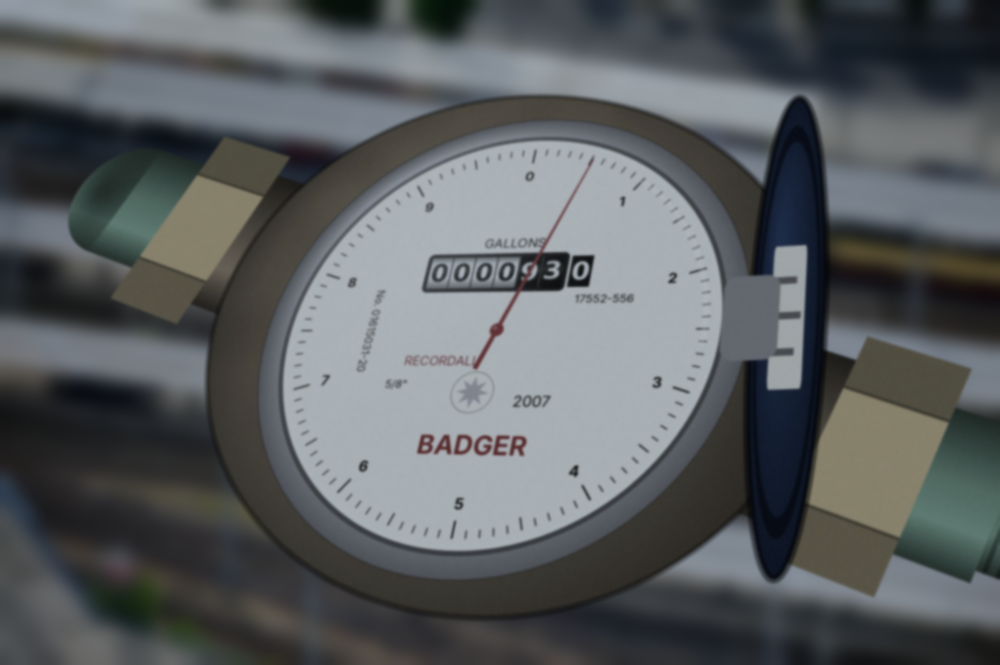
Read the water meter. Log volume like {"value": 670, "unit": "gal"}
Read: {"value": 930.5, "unit": "gal"}
